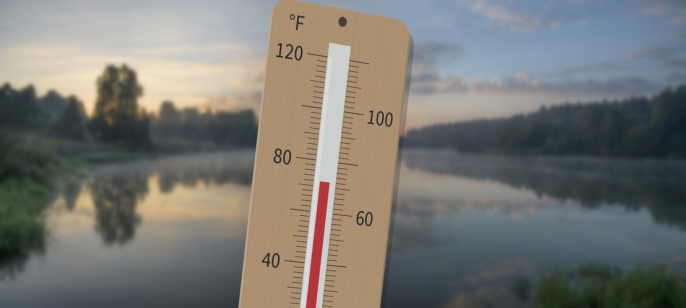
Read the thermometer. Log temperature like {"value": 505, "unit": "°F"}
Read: {"value": 72, "unit": "°F"}
